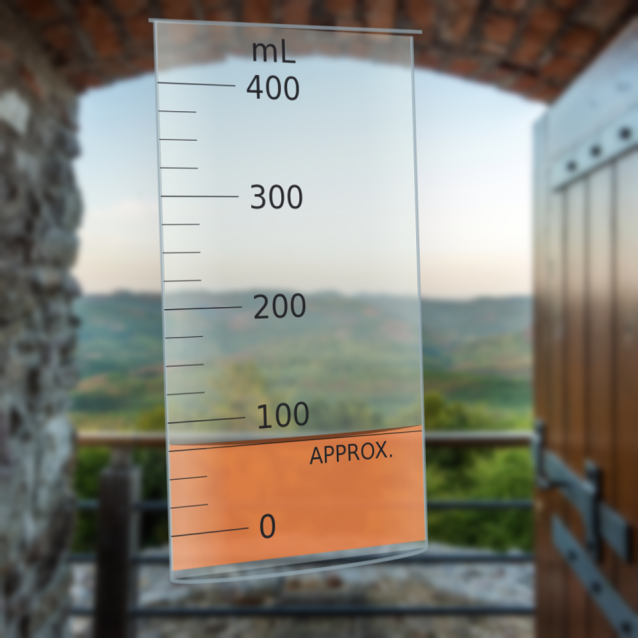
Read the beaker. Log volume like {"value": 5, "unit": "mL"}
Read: {"value": 75, "unit": "mL"}
